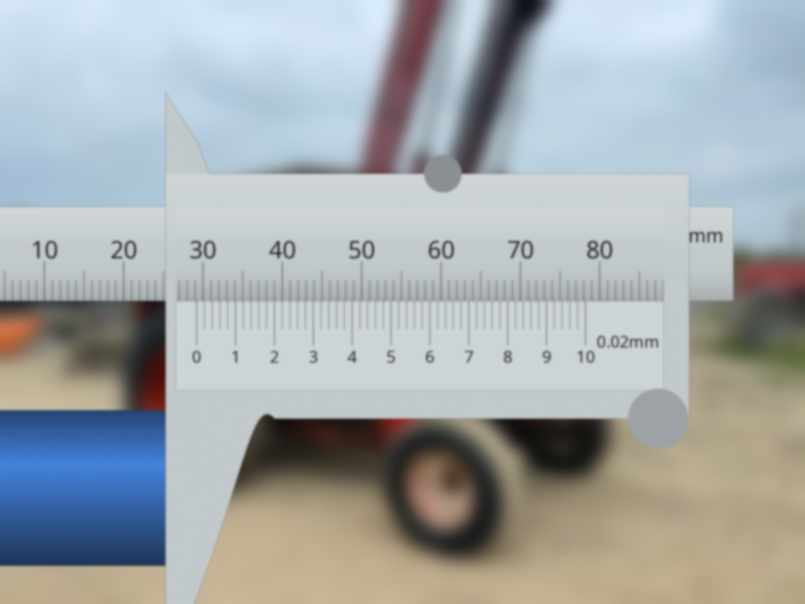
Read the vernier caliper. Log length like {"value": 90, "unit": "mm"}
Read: {"value": 29.2, "unit": "mm"}
